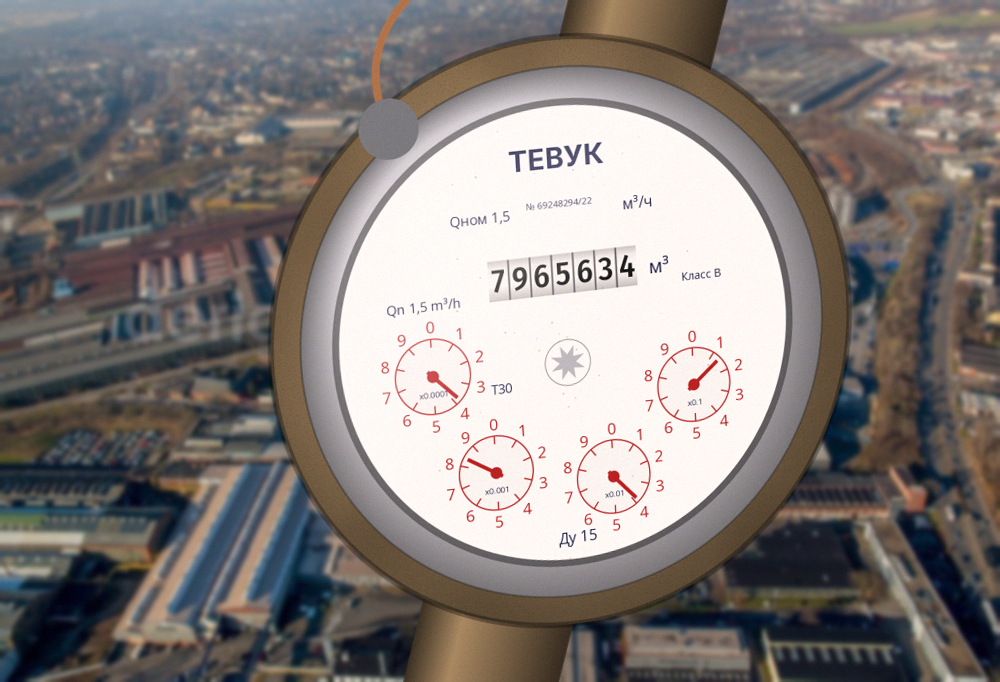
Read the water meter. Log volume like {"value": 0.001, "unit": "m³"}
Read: {"value": 7965634.1383, "unit": "m³"}
